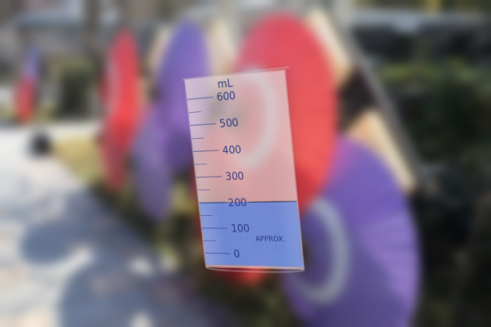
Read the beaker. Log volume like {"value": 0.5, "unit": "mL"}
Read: {"value": 200, "unit": "mL"}
